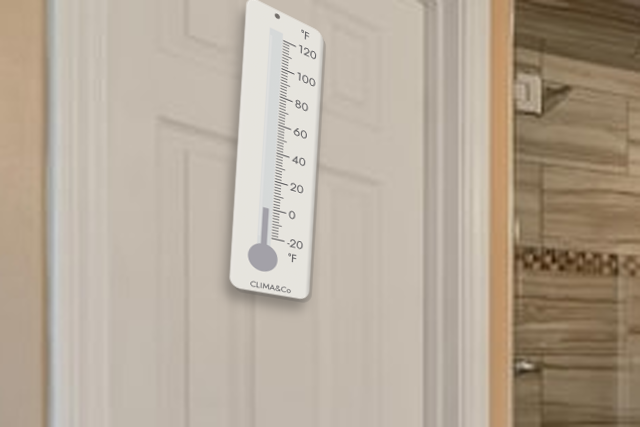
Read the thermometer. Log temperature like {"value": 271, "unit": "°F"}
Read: {"value": 0, "unit": "°F"}
